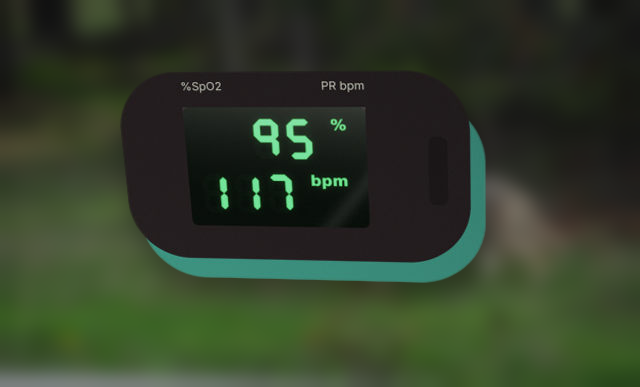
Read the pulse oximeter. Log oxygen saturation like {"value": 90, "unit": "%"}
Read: {"value": 95, "unit": "%"}
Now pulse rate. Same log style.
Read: {"value": 117, "unit": "bpm"}
